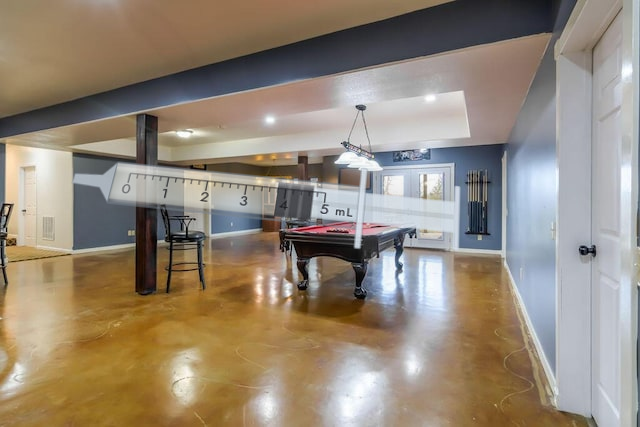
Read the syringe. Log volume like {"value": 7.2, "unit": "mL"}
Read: {"value": 3.8, "unit": "mL"}
